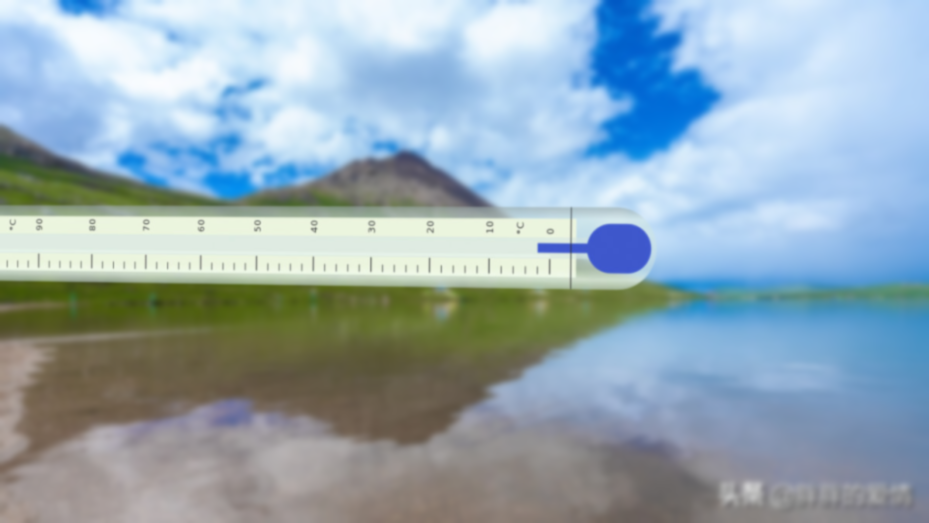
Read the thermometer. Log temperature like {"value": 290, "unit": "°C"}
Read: {"value": 2, "unit": "°C"}
